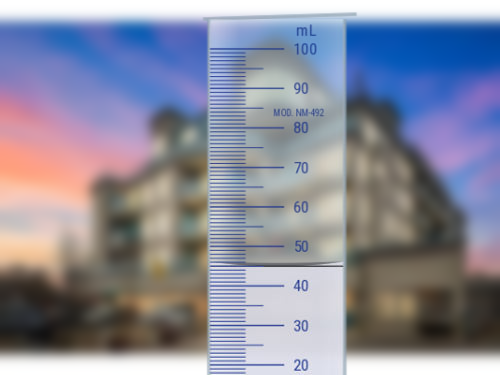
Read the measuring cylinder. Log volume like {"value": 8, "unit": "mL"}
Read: {"value": 45, "unit": "mL"}
